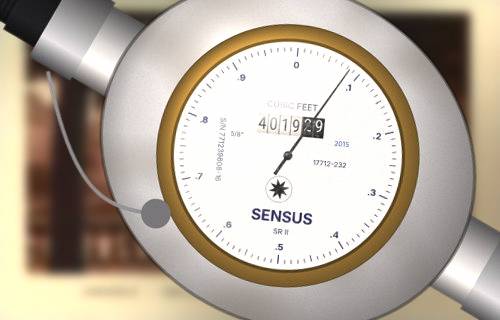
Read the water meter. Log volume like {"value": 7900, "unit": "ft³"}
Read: {"value": 401929.08, "unit": "ft³"}
